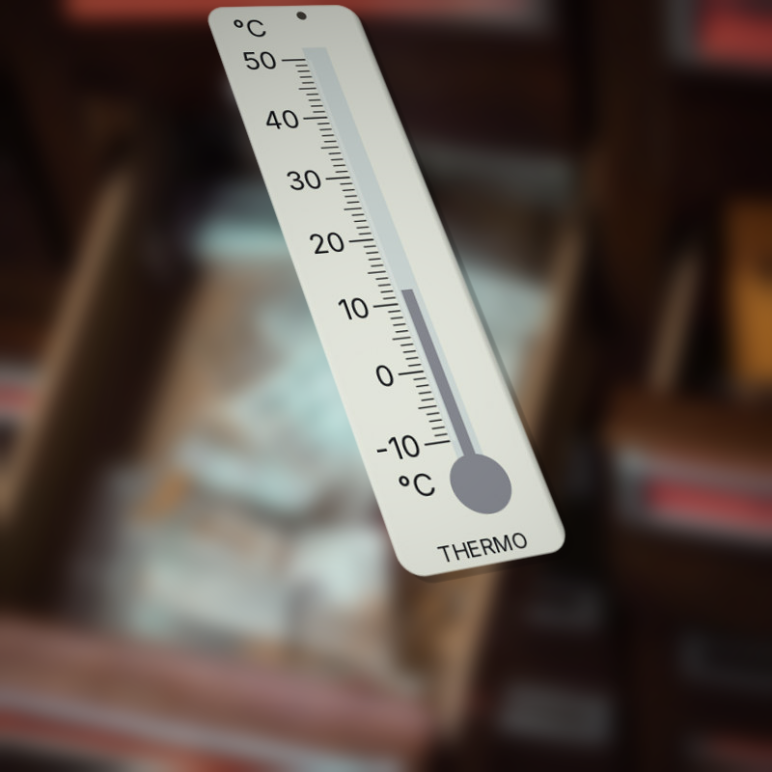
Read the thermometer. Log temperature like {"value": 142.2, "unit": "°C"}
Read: {"value": 12, "unit": "°C"}
